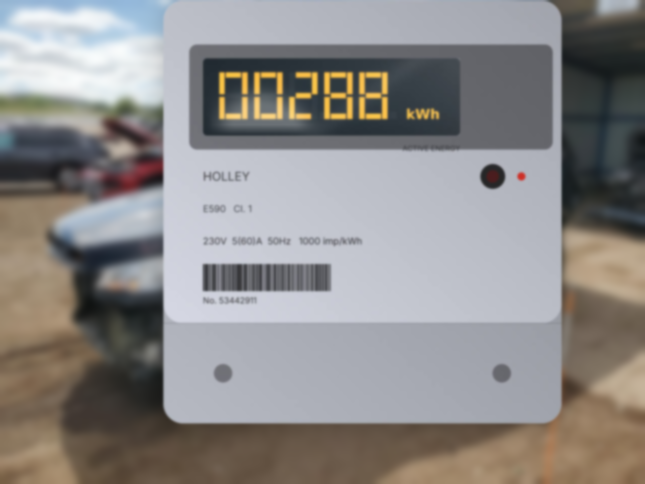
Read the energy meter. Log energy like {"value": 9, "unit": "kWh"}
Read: {"value": 288, "unit": "kWh"}
